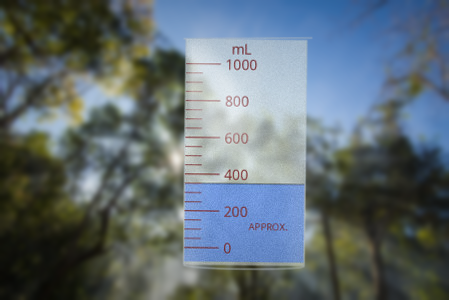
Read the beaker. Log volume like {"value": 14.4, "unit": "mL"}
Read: {"value": 350, "unit": "mL"}
